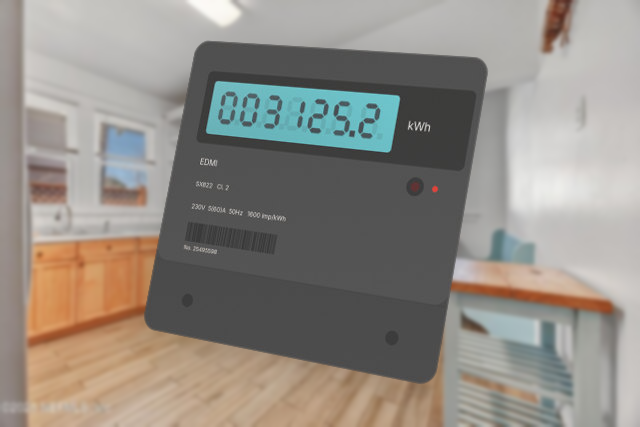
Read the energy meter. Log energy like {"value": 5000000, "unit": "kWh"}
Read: {"value": 3125.2, "unit": "kWh"}
